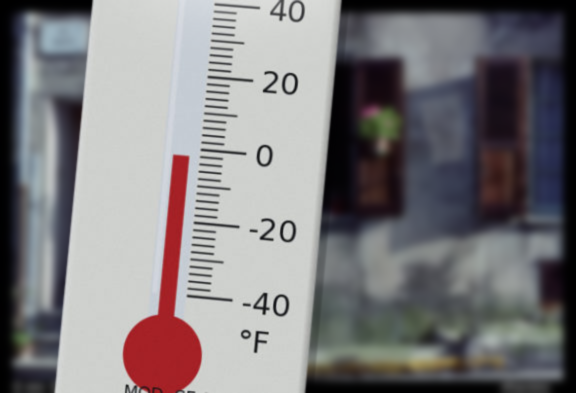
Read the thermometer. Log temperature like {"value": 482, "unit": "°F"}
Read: {"value": -2, "unit": "°F"}
